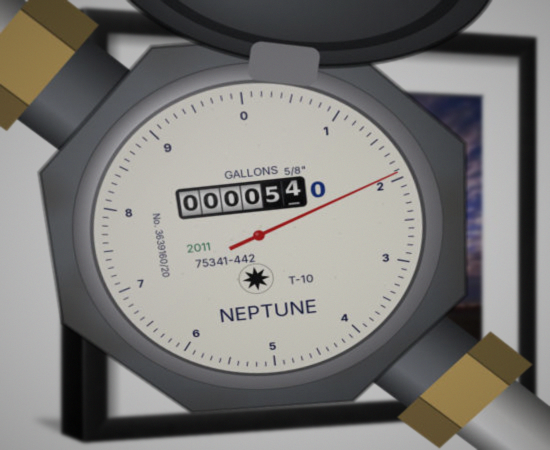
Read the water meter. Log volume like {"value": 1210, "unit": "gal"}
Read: {"value": 541.9, "unit": "gal"}
